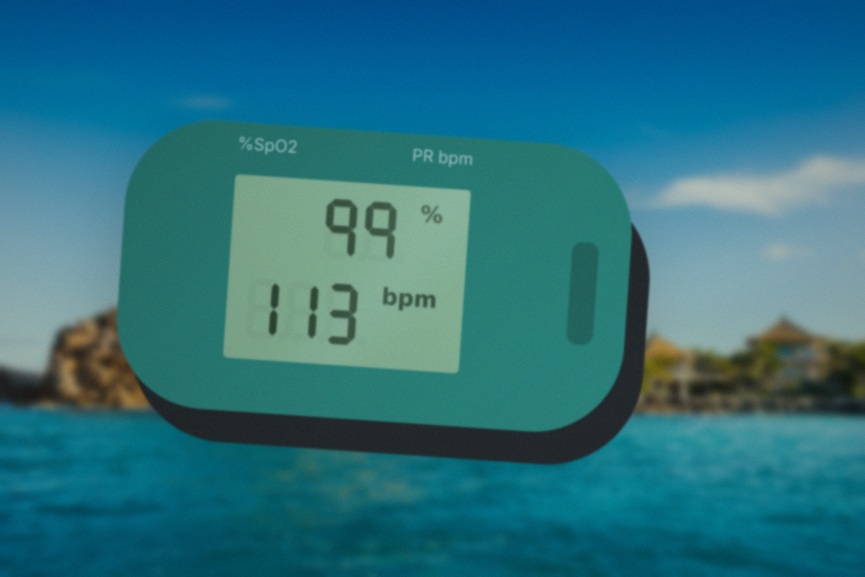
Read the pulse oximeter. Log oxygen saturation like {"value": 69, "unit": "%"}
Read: {"value": 99, "unit": "%"}
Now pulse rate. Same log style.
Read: {"value": 113, "unit": "bpm"}
